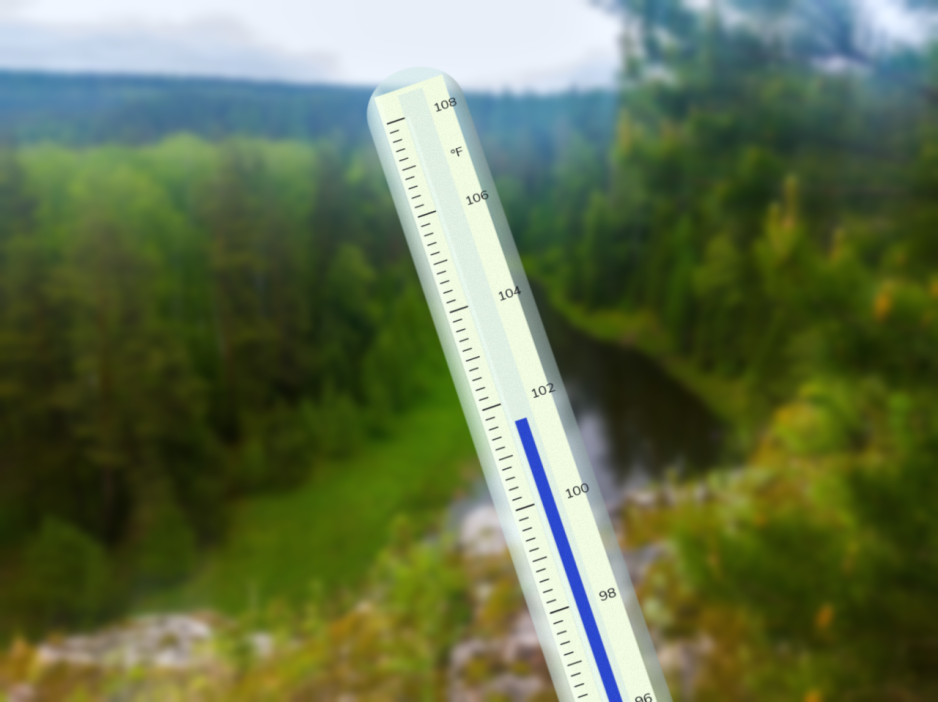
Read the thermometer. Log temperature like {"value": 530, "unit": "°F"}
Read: {"value": 101.6, "unit": "°F"}
